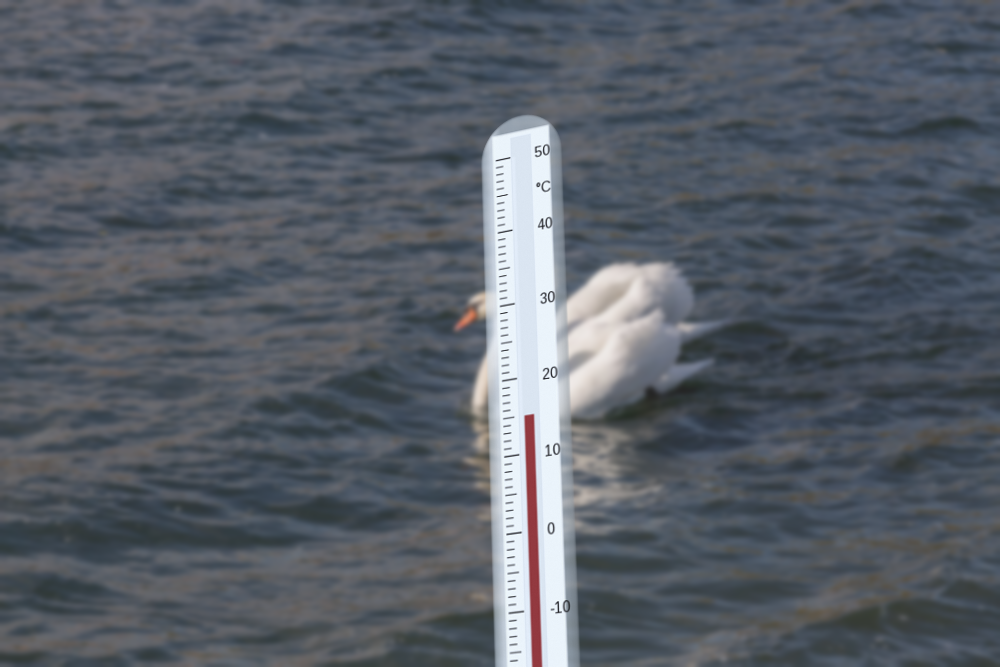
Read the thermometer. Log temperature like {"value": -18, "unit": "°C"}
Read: {"value": 15, "unit": "°C"}
